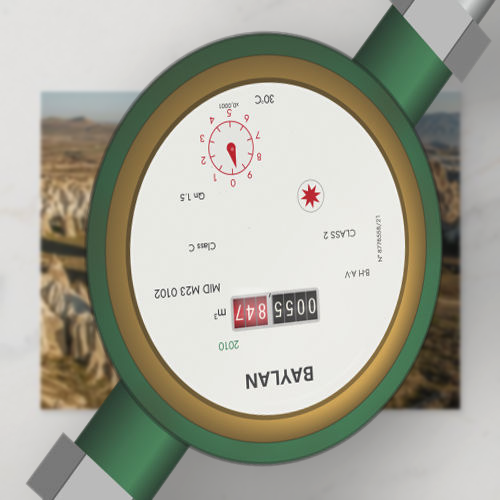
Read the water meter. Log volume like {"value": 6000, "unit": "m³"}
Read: {"value": 55.8469, "unit": "m³"}
